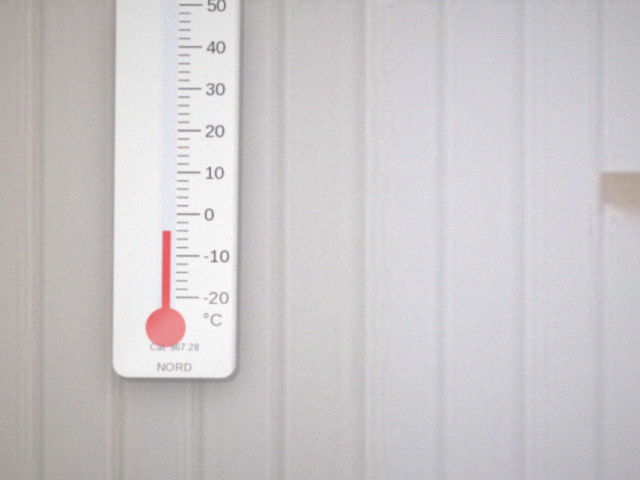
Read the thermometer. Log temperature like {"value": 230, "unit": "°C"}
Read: {"value": -4, "unit": "°C"}
